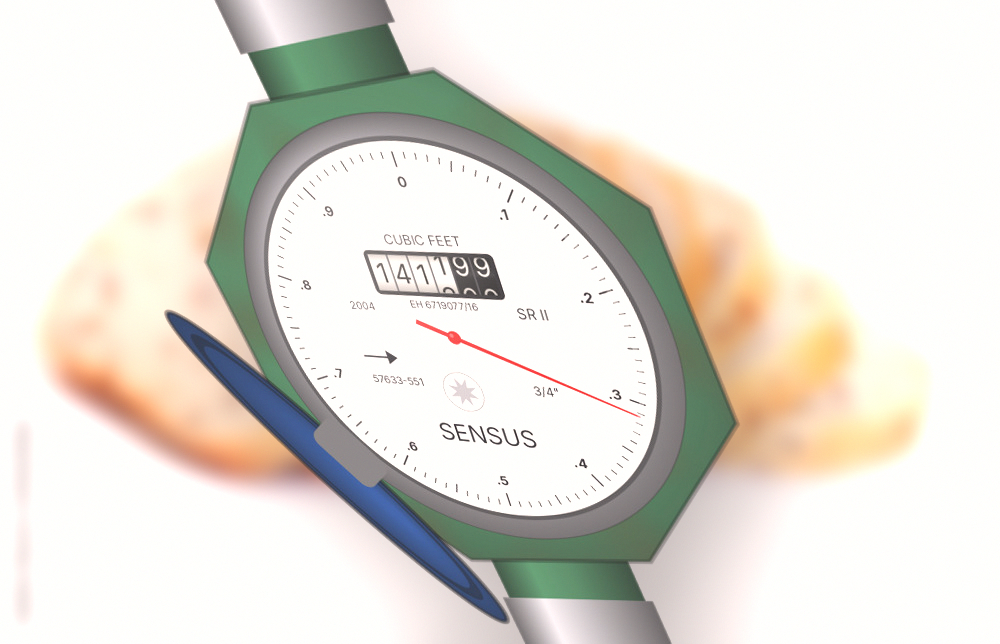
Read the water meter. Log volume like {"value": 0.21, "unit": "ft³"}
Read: {"value": 141199.31, "unit": "ft³"}
